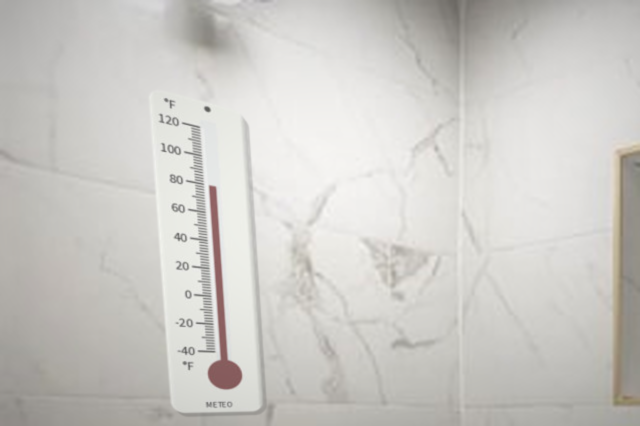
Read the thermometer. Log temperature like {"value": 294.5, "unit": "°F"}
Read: {"value": 80, "unit": "°F"}
